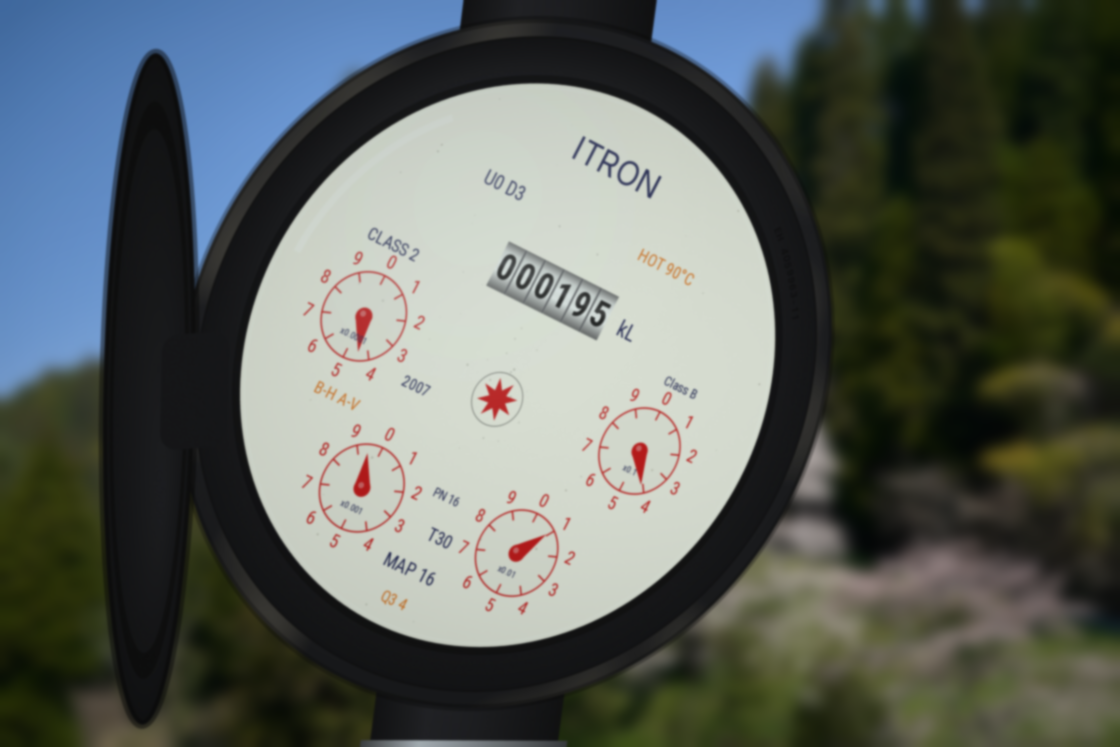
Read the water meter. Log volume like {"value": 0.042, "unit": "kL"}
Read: {"value": 195.4094, "unit": "kL"}
